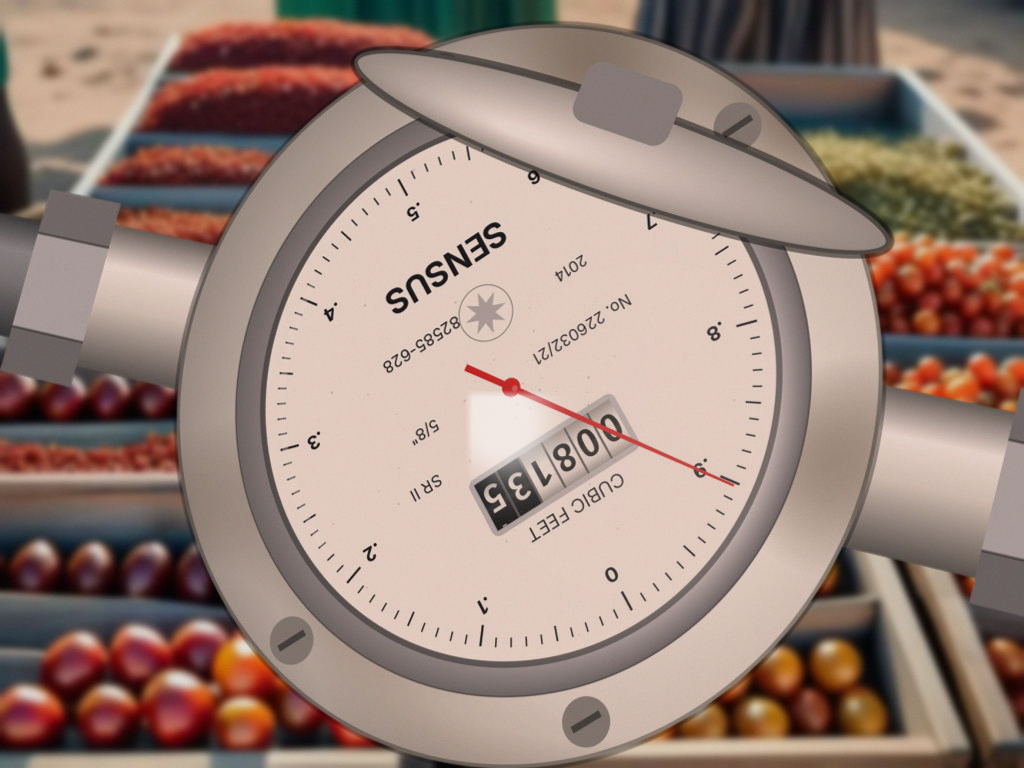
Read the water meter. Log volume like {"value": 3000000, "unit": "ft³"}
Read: {"value": 8134.90, "unit": "ft³"}
